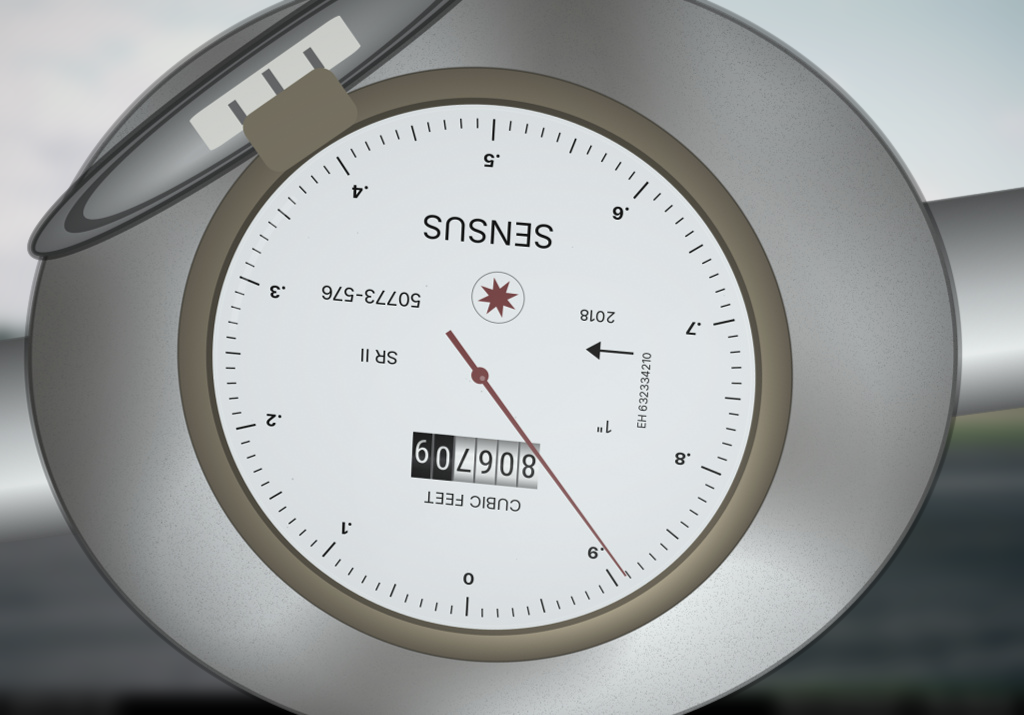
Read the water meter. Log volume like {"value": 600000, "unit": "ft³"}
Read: {"value": 806708.89, "unit": "ft³"}
